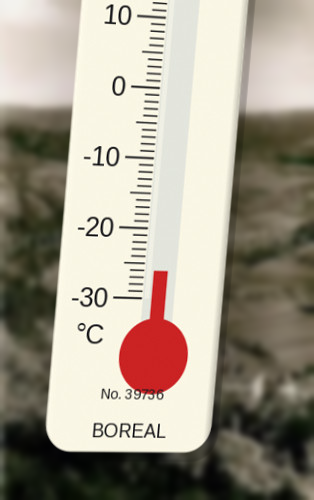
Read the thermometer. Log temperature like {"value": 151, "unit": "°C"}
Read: {"value": -26, "unit": "°C"}
